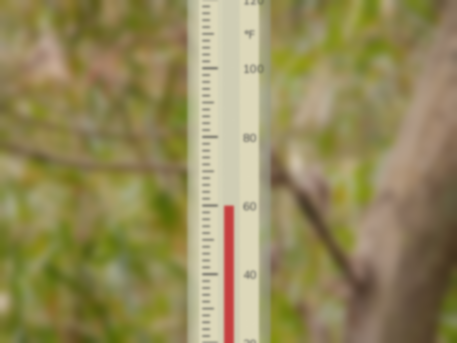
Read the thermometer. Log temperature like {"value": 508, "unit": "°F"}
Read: {"value": 60, "unit": "°F"}
